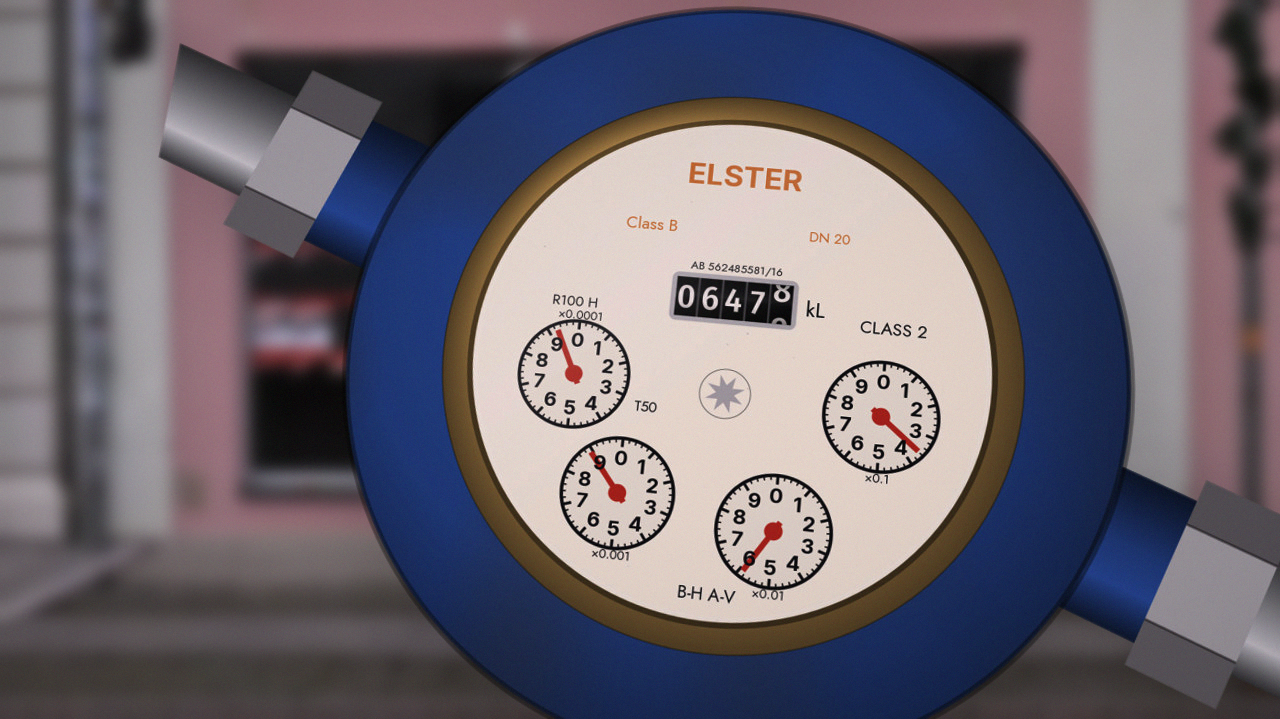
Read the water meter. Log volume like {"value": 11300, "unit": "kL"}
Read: {"value": 6478.3589, "unit": "kL"}
